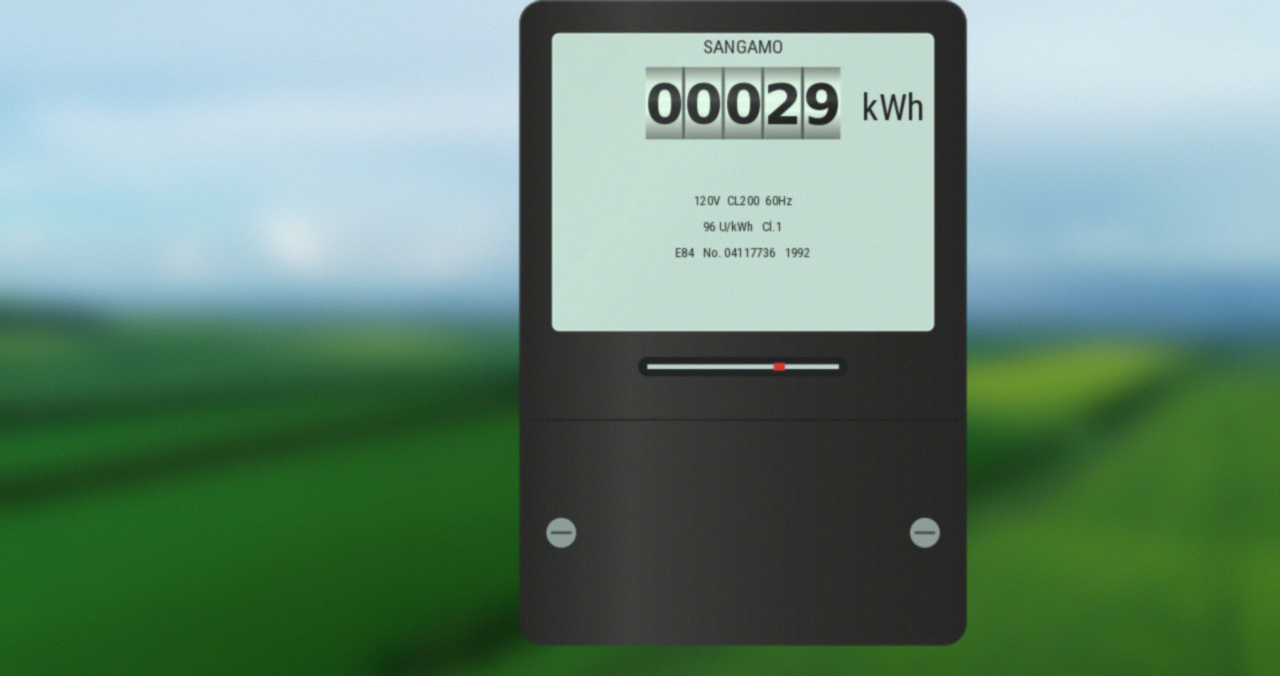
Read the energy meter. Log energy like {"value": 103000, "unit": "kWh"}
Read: {"value": 29, "unit": "kWh"}
